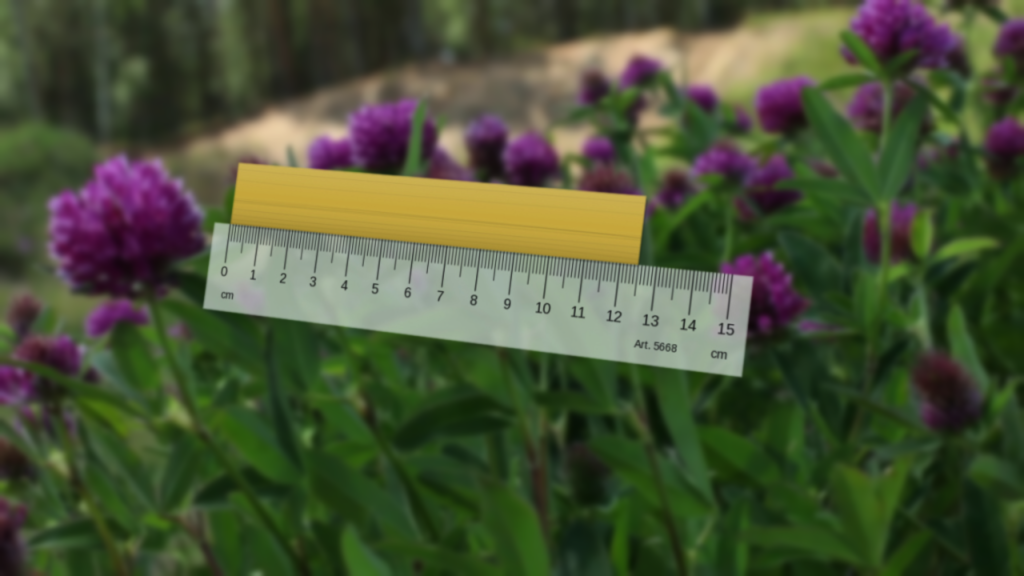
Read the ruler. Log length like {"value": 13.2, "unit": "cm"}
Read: {"value": 12.5, "unit": "cm"}
